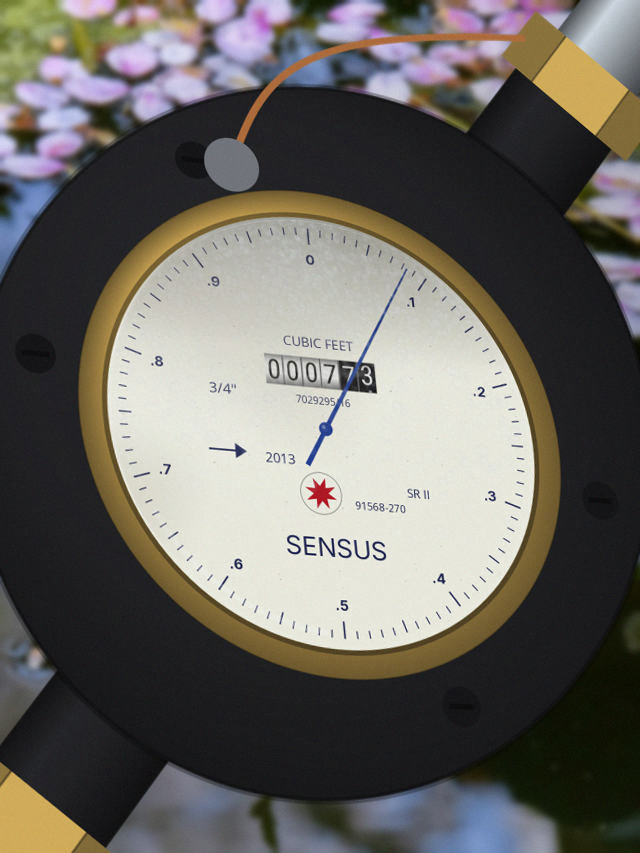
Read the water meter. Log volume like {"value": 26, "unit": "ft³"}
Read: {"value": 773.08, "unit": "ft³"}
